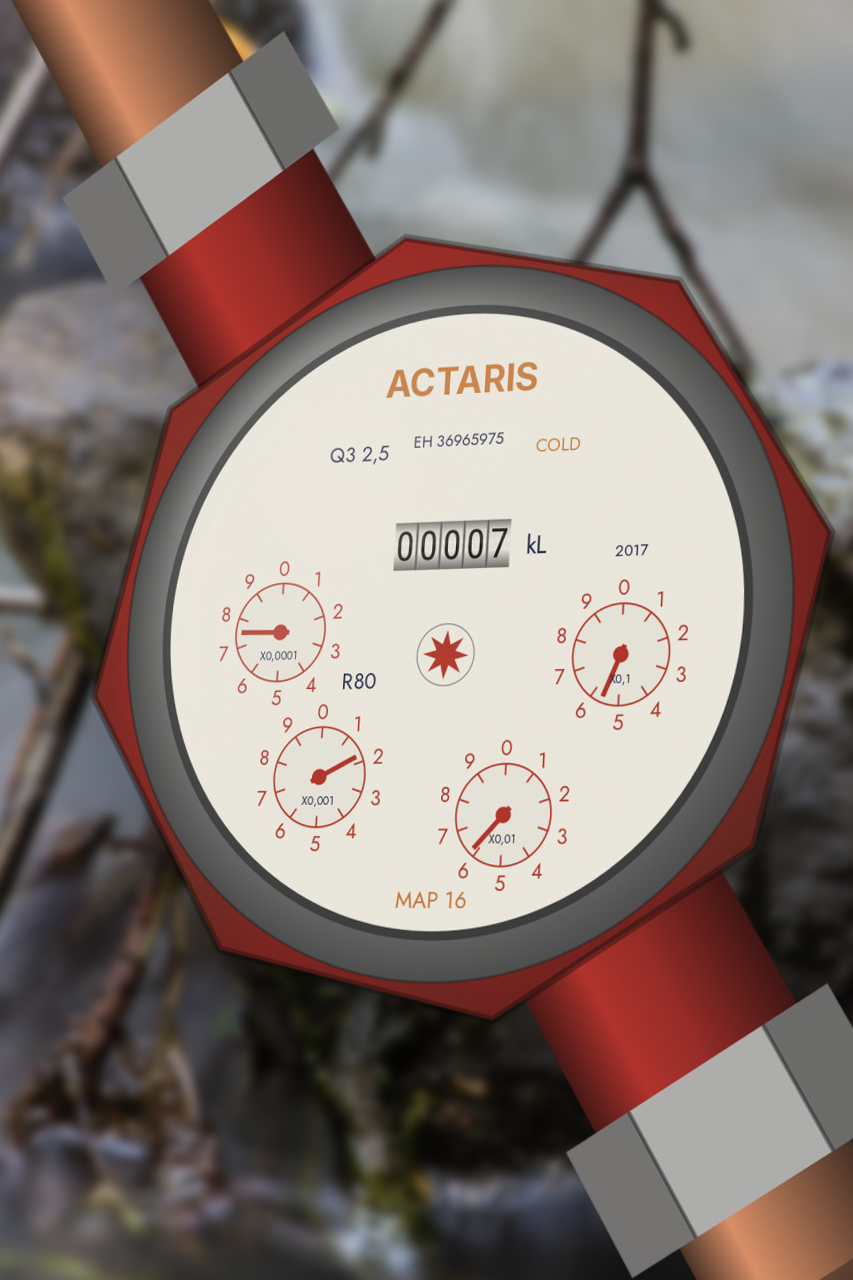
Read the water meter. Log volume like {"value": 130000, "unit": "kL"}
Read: {"value": 7.5617, "unit": "kL"}
